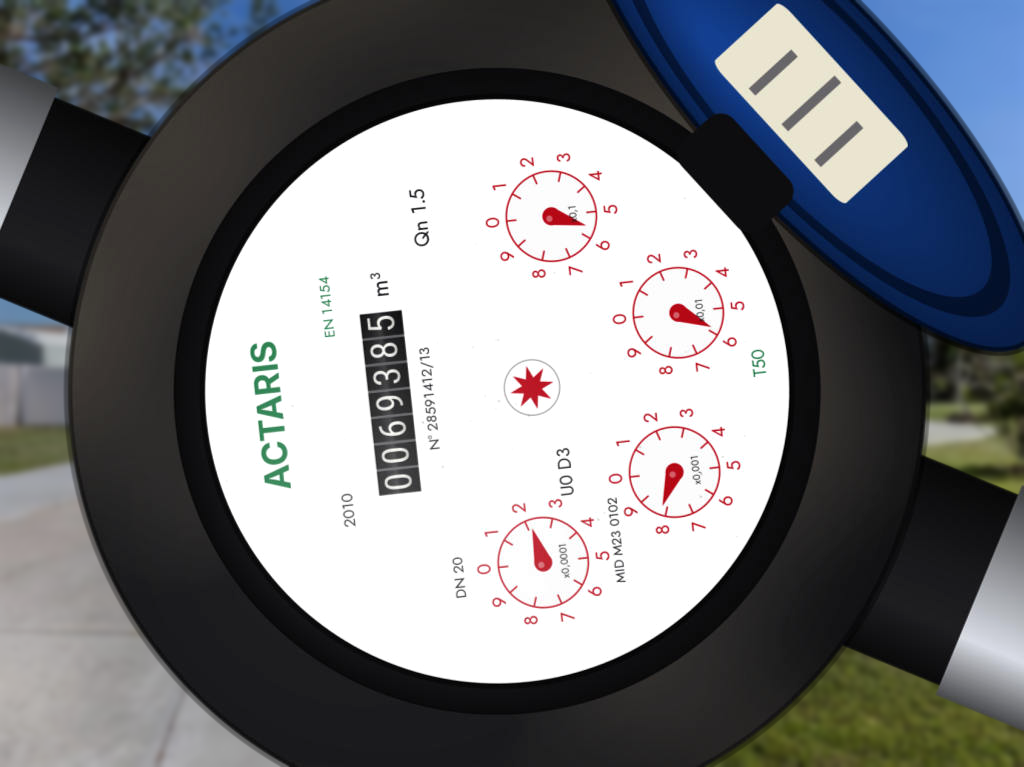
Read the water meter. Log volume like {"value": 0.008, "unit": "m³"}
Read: {"value": 69385.5582, "unit": "m³"}
